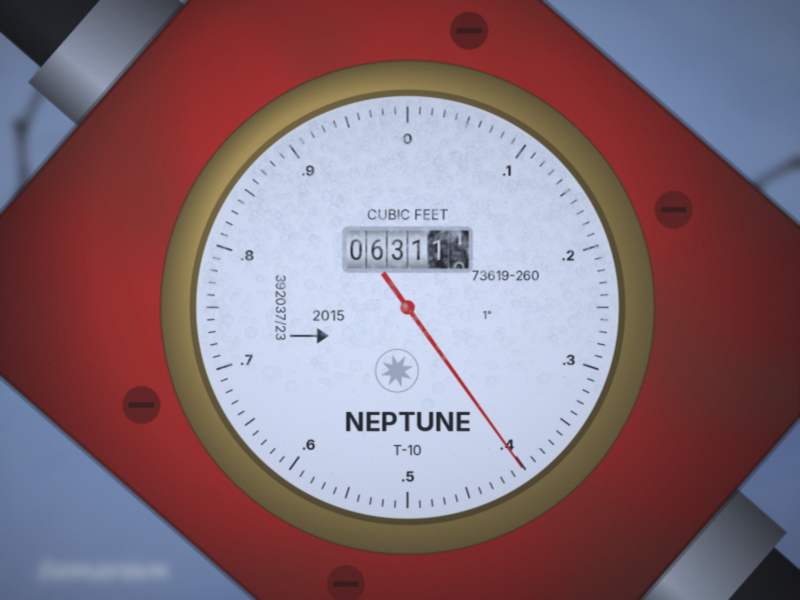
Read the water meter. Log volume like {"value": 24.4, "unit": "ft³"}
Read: {"value": 63111.40, "unit": "ft³"}
